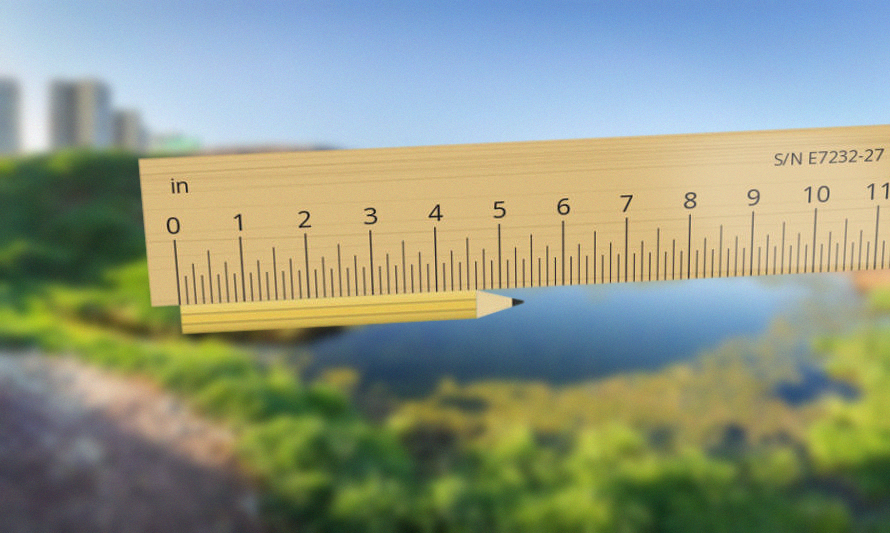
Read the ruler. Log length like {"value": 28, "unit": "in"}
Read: {"value": 5.375, "unit": "in"}
